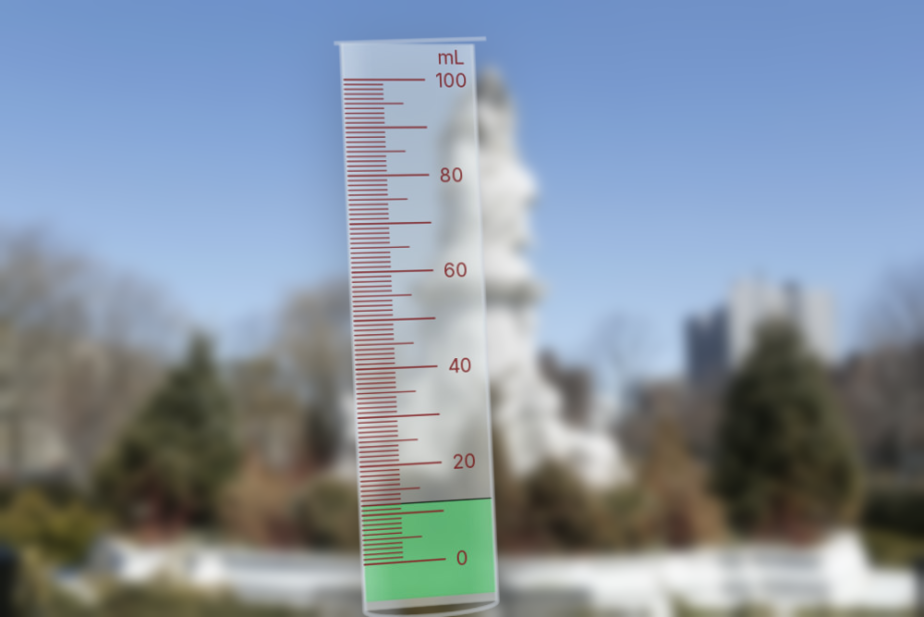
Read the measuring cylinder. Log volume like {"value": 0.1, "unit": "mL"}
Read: {"value": 12, "unit": "mL"}
